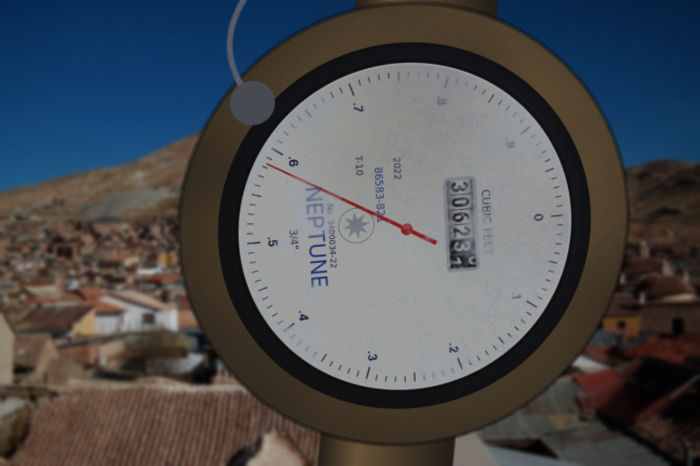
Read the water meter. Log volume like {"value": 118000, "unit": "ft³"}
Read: {"value": 306230.58, "unit": "ft³"}
